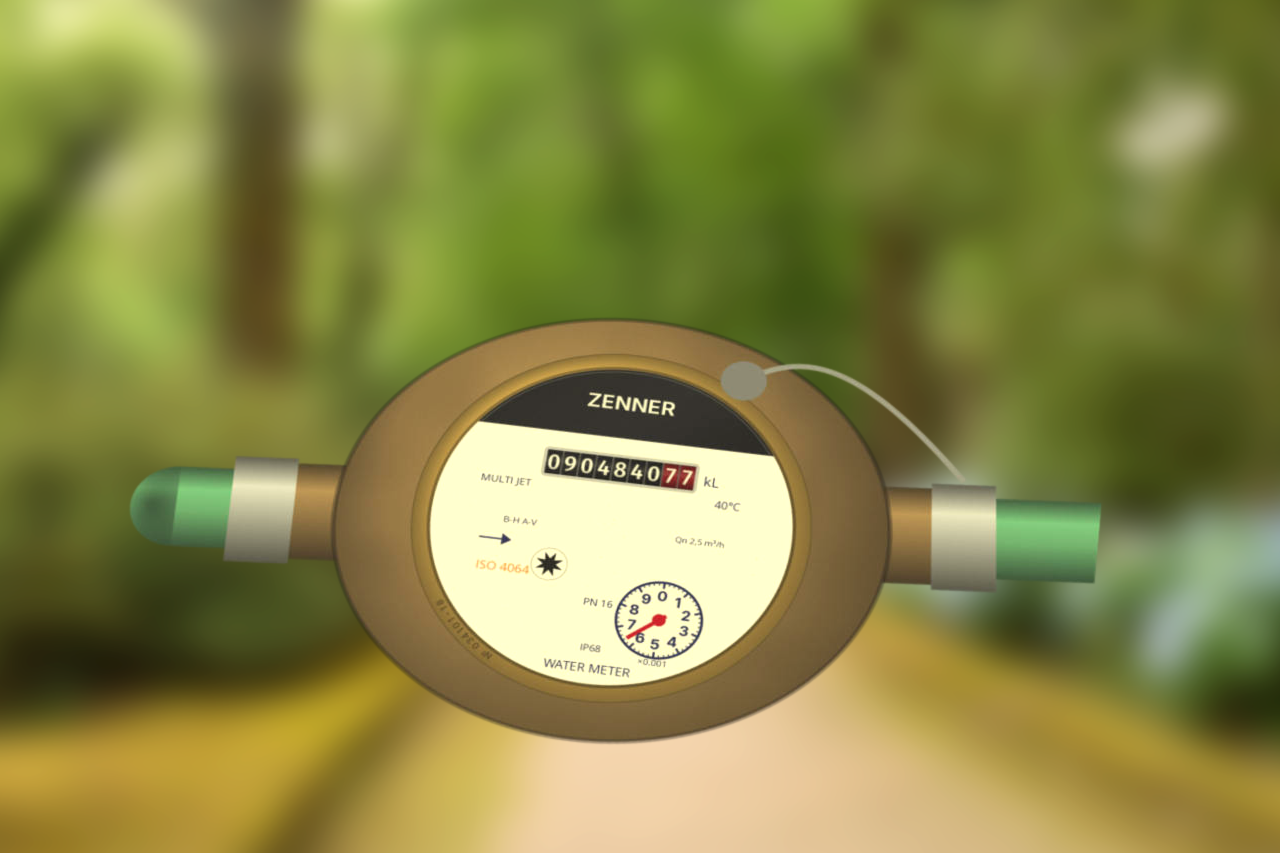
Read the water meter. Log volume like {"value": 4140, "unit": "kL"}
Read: {"value": 904840.776, "unit": "kL"}
